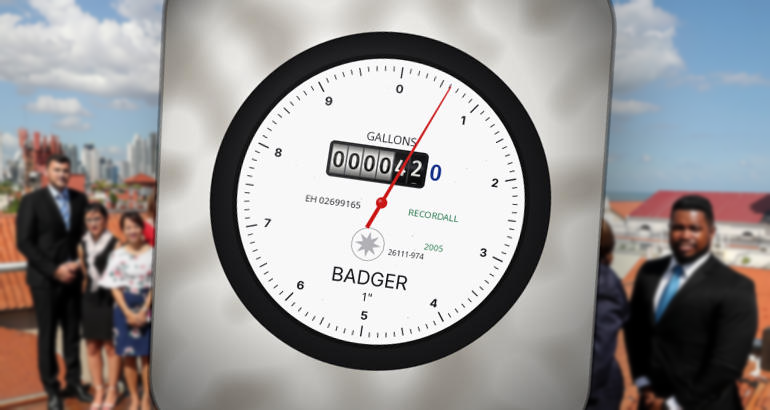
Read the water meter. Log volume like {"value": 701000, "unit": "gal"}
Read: {"value": 420.6, "unit": "gal"}
